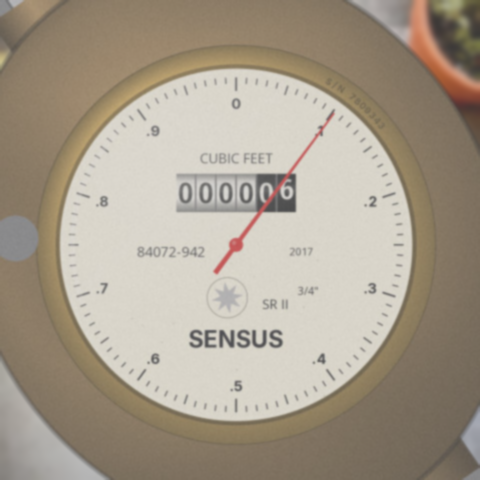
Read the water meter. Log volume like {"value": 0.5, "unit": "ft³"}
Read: {"value": 6.10, "unit": "ft³"}
